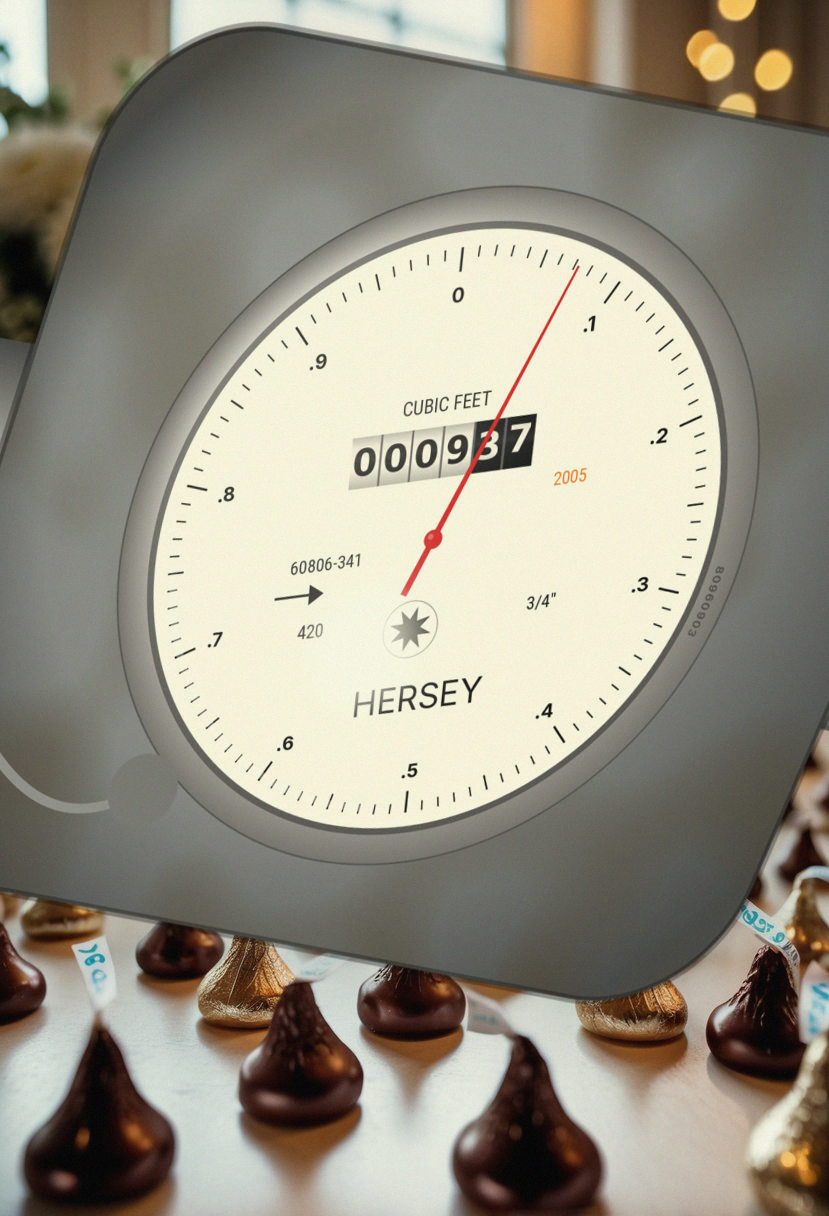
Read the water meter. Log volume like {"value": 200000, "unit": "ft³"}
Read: {"value": 937.07, "unit": "ft³"}
